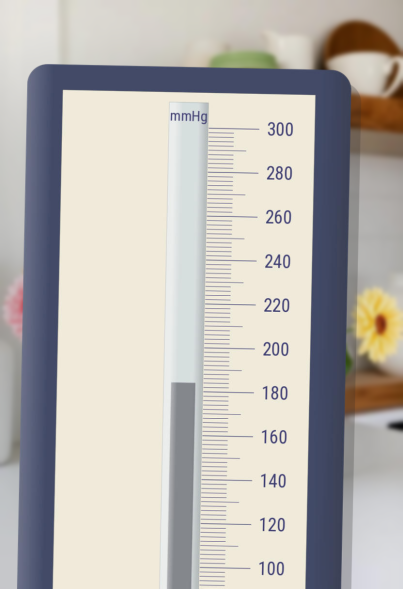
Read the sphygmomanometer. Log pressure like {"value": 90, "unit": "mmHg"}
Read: {"value": 184, "unit": "mmHg"}
